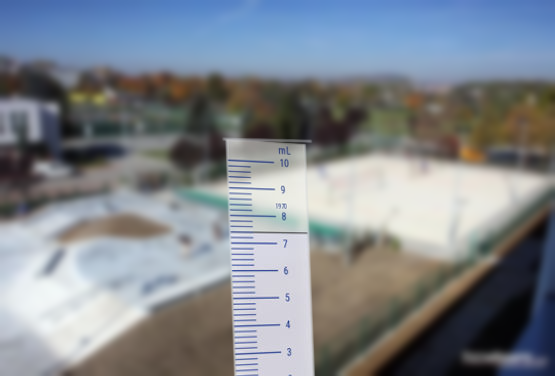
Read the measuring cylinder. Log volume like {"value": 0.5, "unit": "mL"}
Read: {"value": 7.4, "unit": "mL"}
